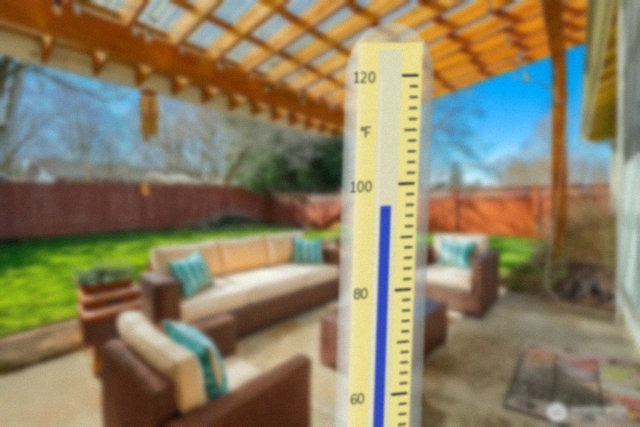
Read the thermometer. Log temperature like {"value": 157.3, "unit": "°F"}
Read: {"value": 96, "unit": "°F"}
